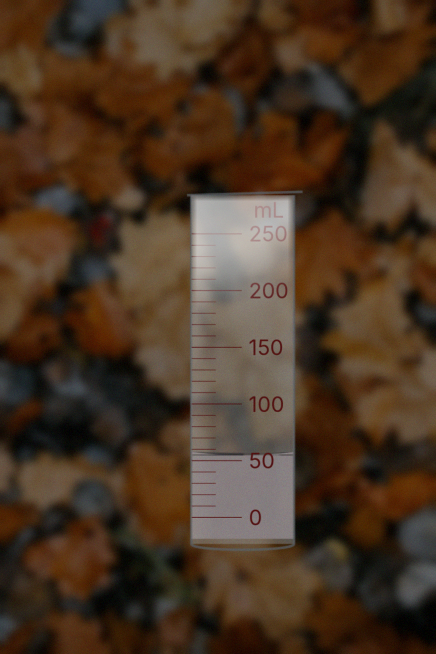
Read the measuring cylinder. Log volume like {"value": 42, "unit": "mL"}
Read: {"value": 55, "unit": "mL"}
